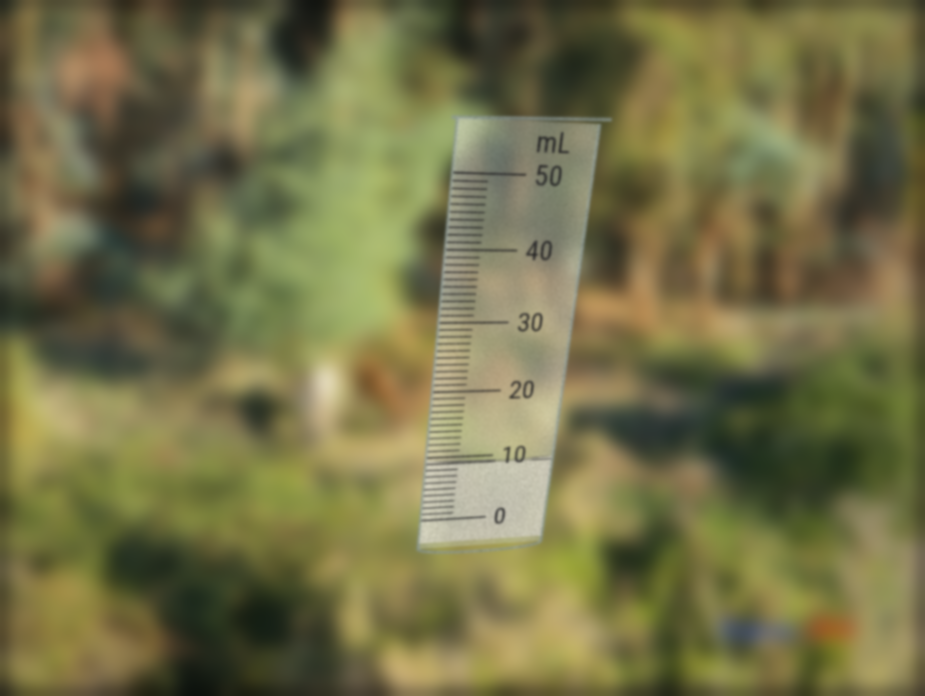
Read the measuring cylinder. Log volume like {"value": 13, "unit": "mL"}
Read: {"value": 9, "unit": "mL"}
